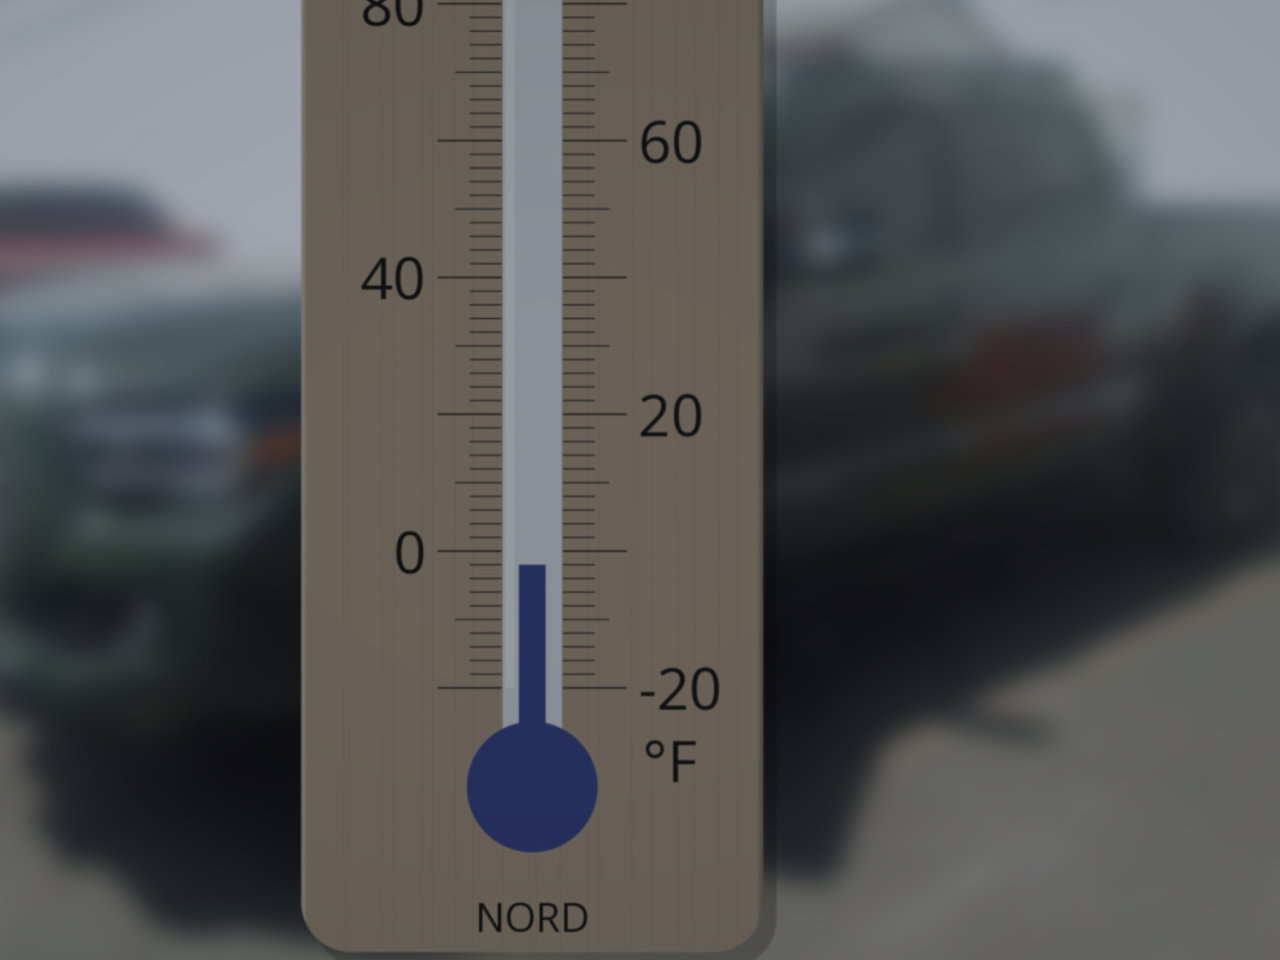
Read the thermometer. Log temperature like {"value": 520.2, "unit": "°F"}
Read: {"value": -2, "unit": "°F"}
